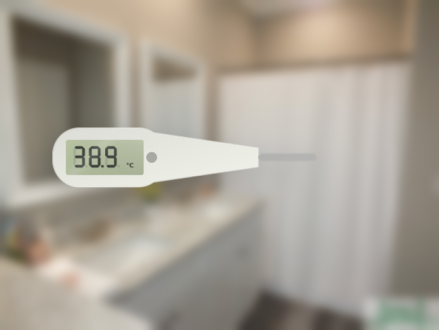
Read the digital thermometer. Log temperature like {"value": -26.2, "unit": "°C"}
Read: {"value": 38.9, "unit": "°C"}
